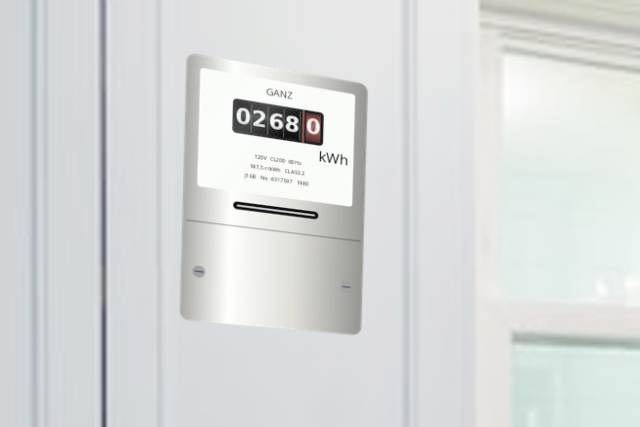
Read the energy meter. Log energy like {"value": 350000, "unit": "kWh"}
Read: {"value": 268.0, "unit": "kWh"}
